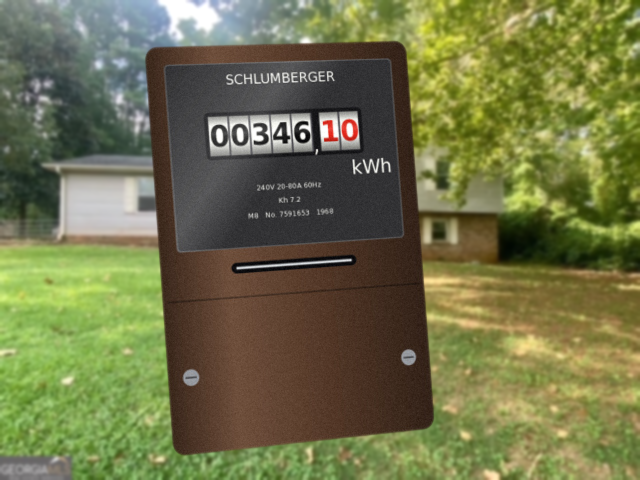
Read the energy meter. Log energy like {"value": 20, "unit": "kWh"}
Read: {"value": 346.10, "unit": "kWh"}
